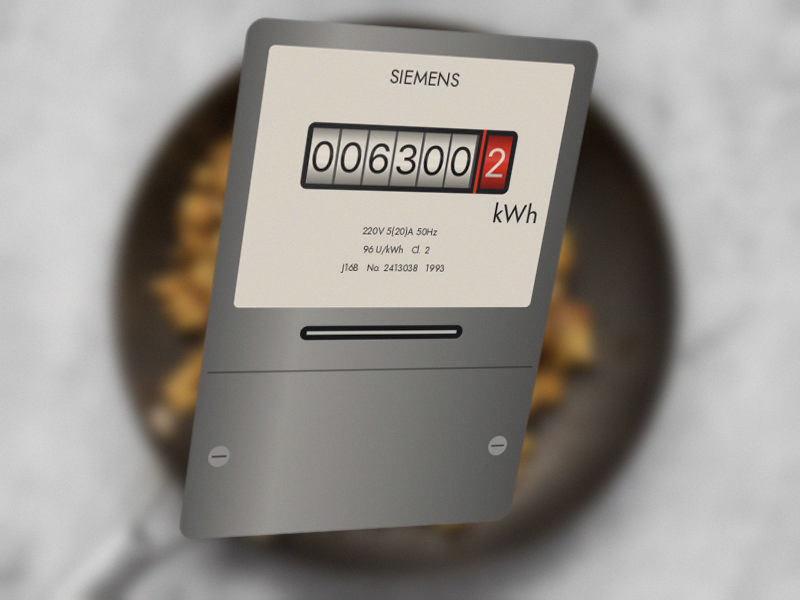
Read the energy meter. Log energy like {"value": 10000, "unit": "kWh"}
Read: {"value": 6300.2, "unit": "kWh"}
